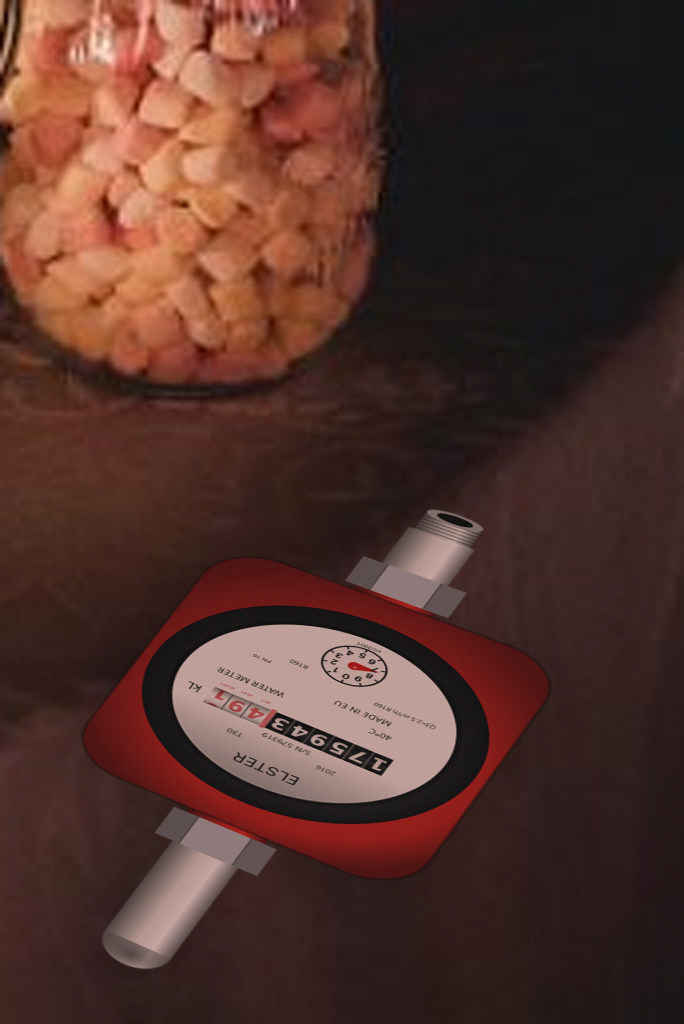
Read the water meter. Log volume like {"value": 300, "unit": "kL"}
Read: {"value": 175943.4907, "unit": "kL"}
